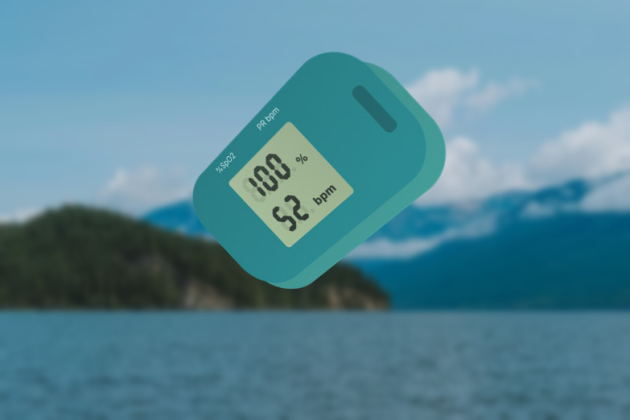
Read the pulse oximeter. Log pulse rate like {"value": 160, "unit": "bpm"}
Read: {"value": 52, "unit": "bpm"}
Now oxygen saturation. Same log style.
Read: {"value": 100, "unit": "%"}
